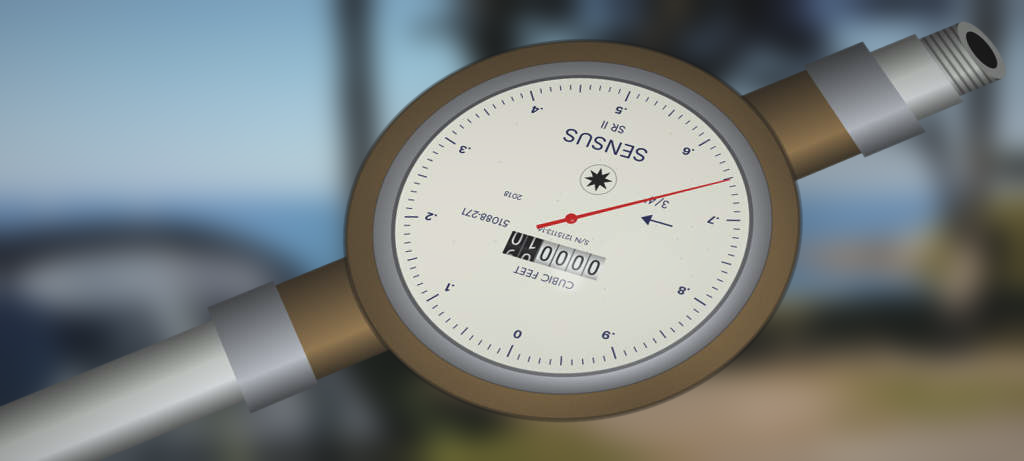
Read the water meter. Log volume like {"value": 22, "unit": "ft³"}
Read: {"value": 9.65, "unit": "ft³"}
